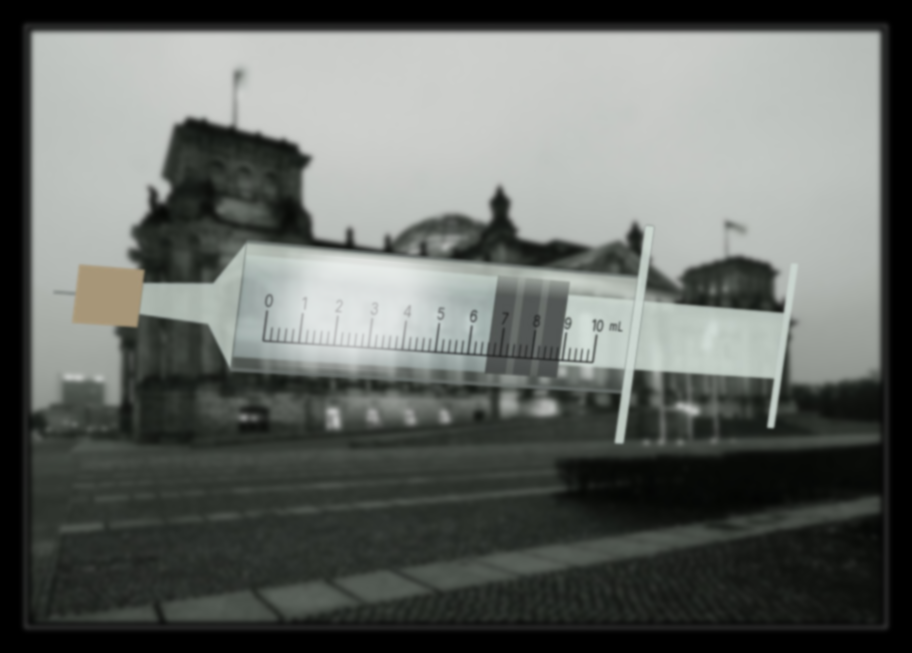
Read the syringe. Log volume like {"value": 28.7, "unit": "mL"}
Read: {"value": 6.6, "unit": "mL"}
